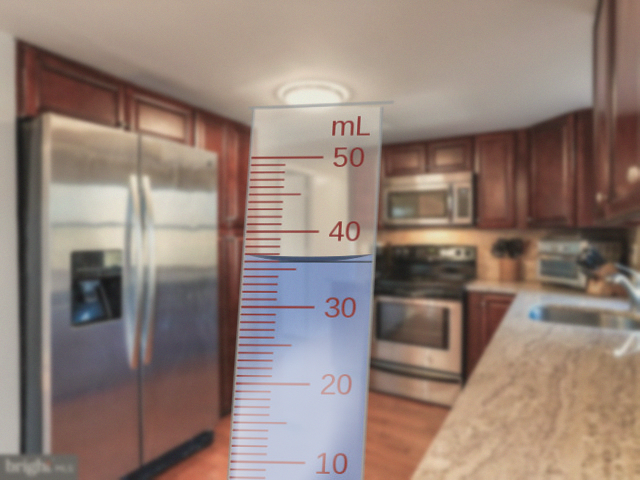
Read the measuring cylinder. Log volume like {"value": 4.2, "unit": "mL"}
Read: {"value": 36, "unit": "mL"}
